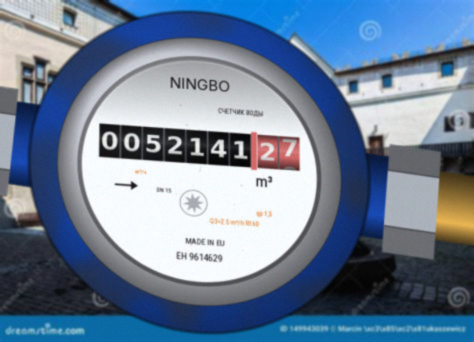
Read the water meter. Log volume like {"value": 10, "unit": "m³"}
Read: {"value": 52141.27, "unit": "m³"}
